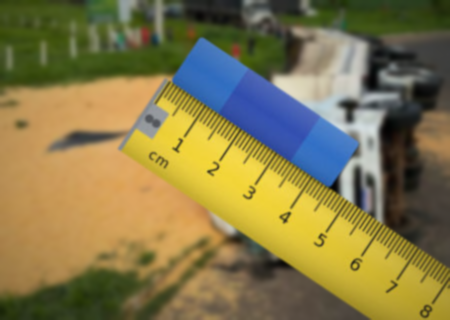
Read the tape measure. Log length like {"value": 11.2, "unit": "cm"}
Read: {"value": 4.5, "unit": "cm"}
